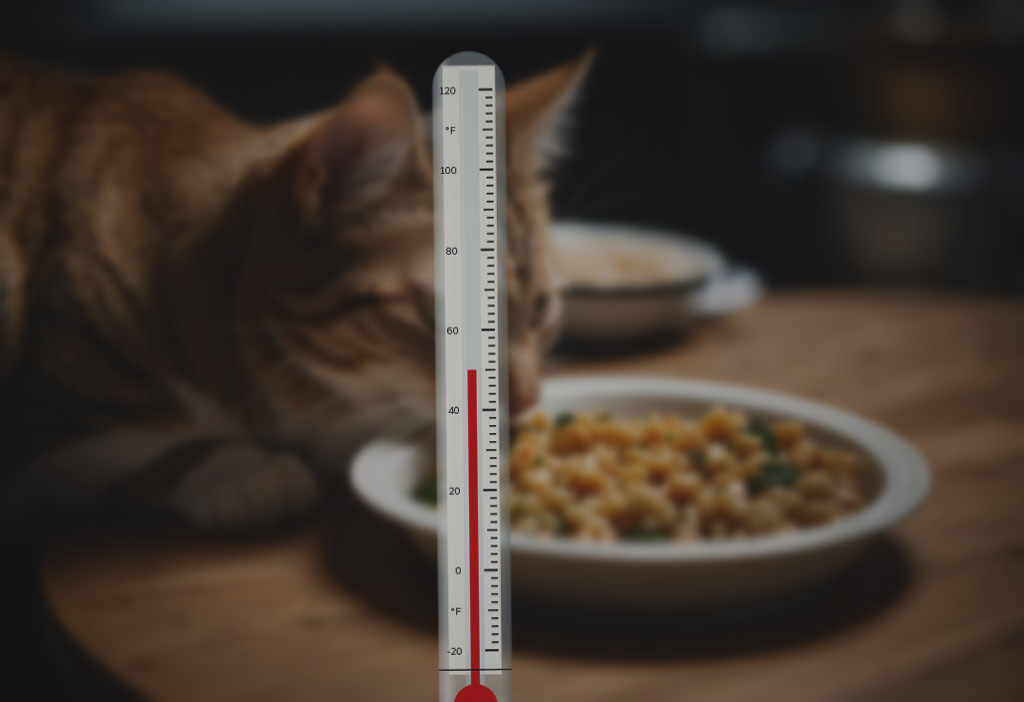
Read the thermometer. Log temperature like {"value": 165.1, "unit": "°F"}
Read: {"value": 50, "unit": "°F"}
